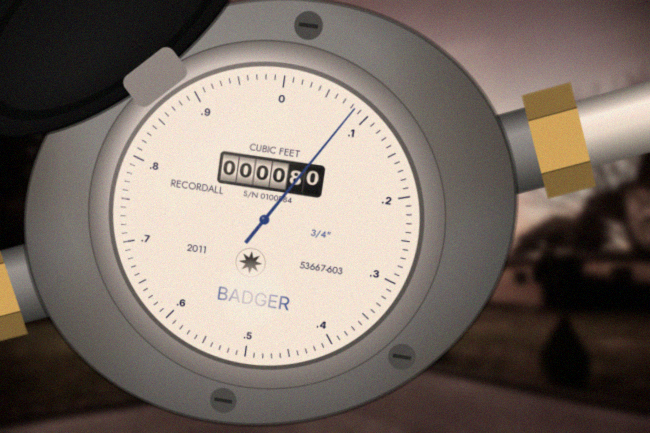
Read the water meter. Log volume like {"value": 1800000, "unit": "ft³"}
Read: {"value": 80.08, "unit": "ft³"}
